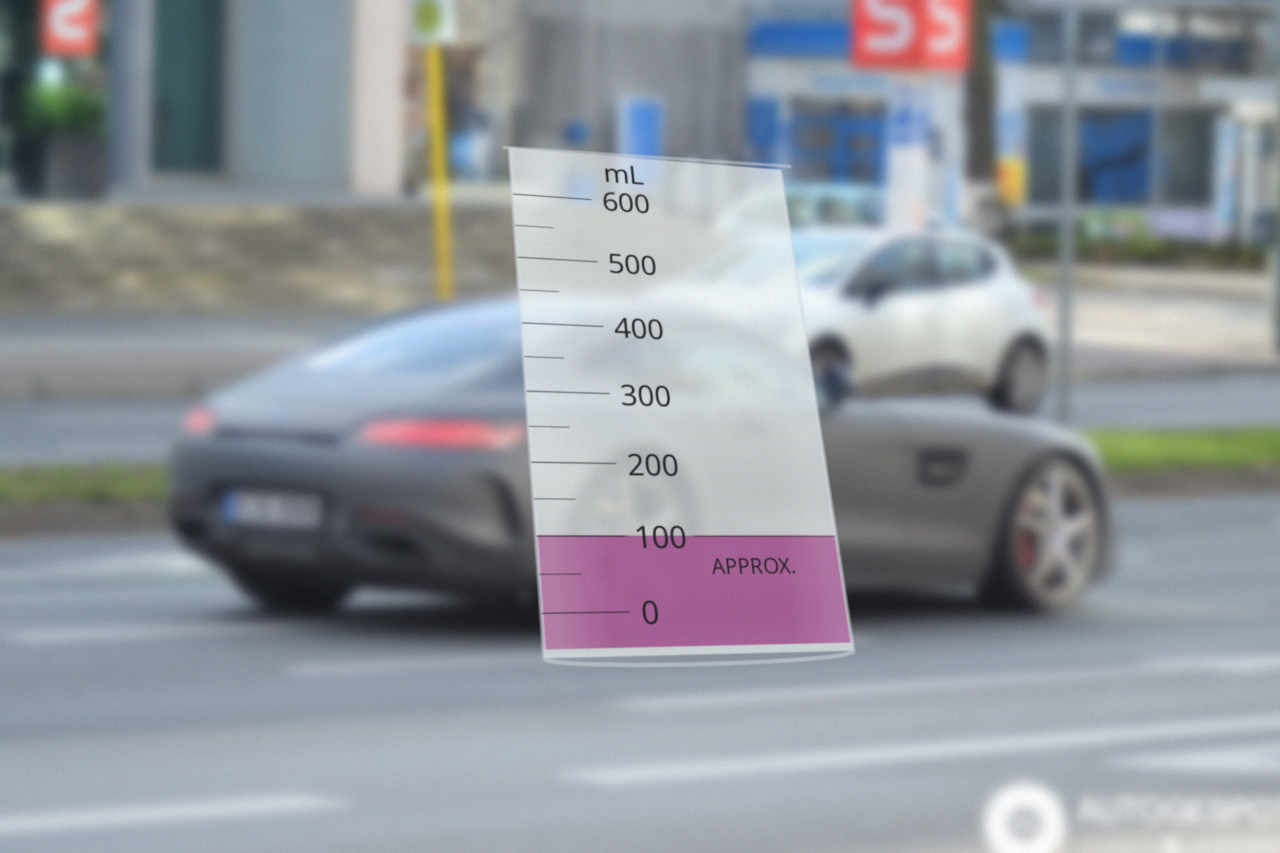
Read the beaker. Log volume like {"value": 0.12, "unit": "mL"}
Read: {"value": 100, "unit": "mL"}
